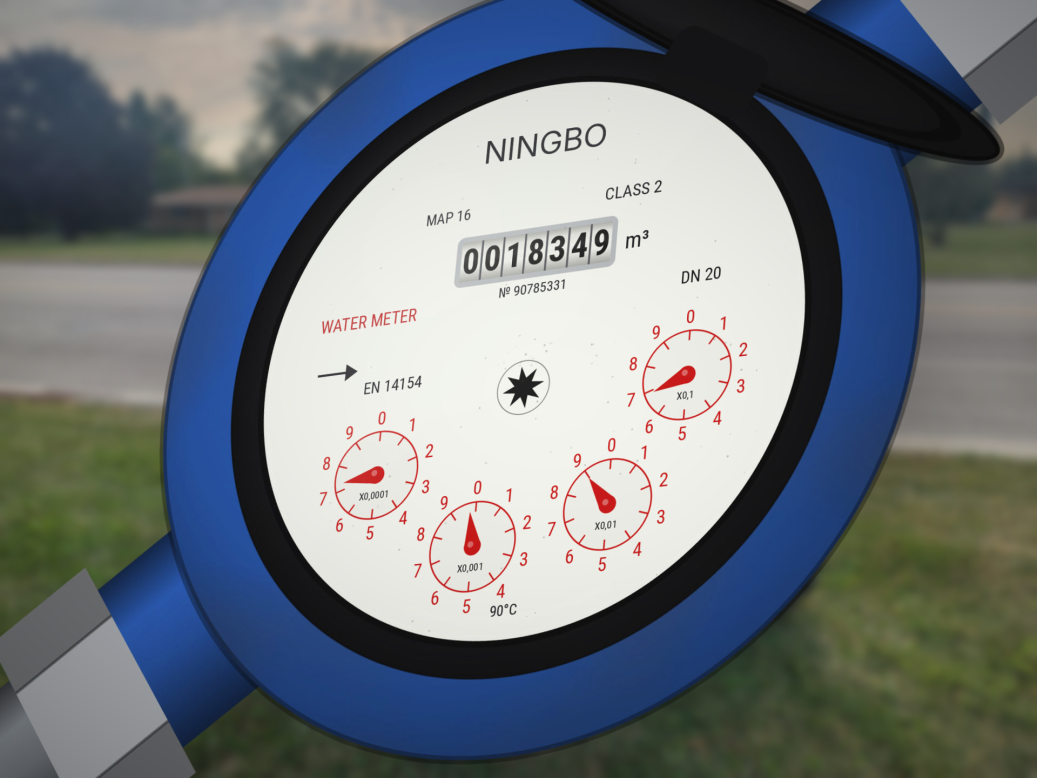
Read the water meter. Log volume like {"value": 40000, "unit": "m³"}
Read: {"value": 18349.6897, "unit": "m³"}
